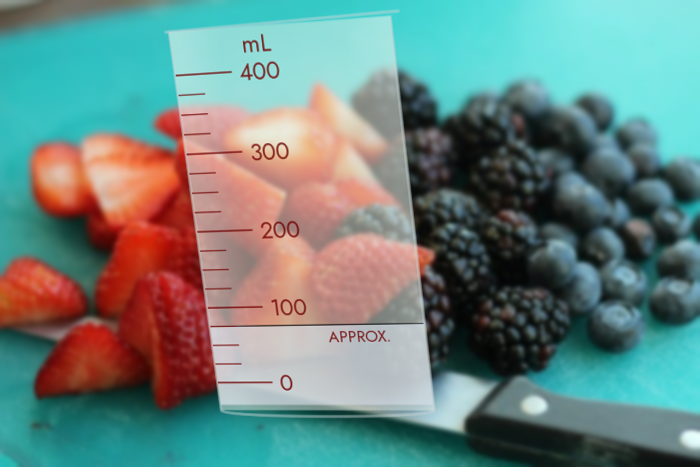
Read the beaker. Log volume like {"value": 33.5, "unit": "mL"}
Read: {"value": 75, "unit": "mL"}
